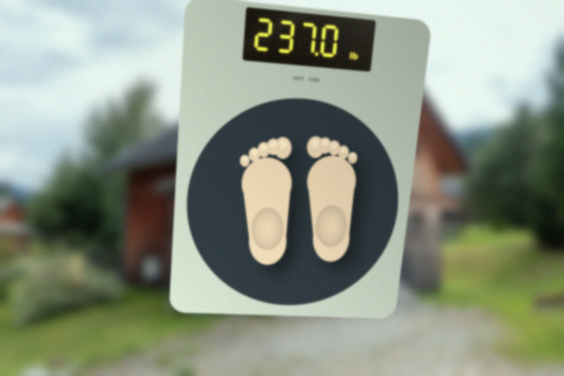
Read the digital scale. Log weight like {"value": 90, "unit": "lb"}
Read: {"value": 237.0, "unit": "lb"}
